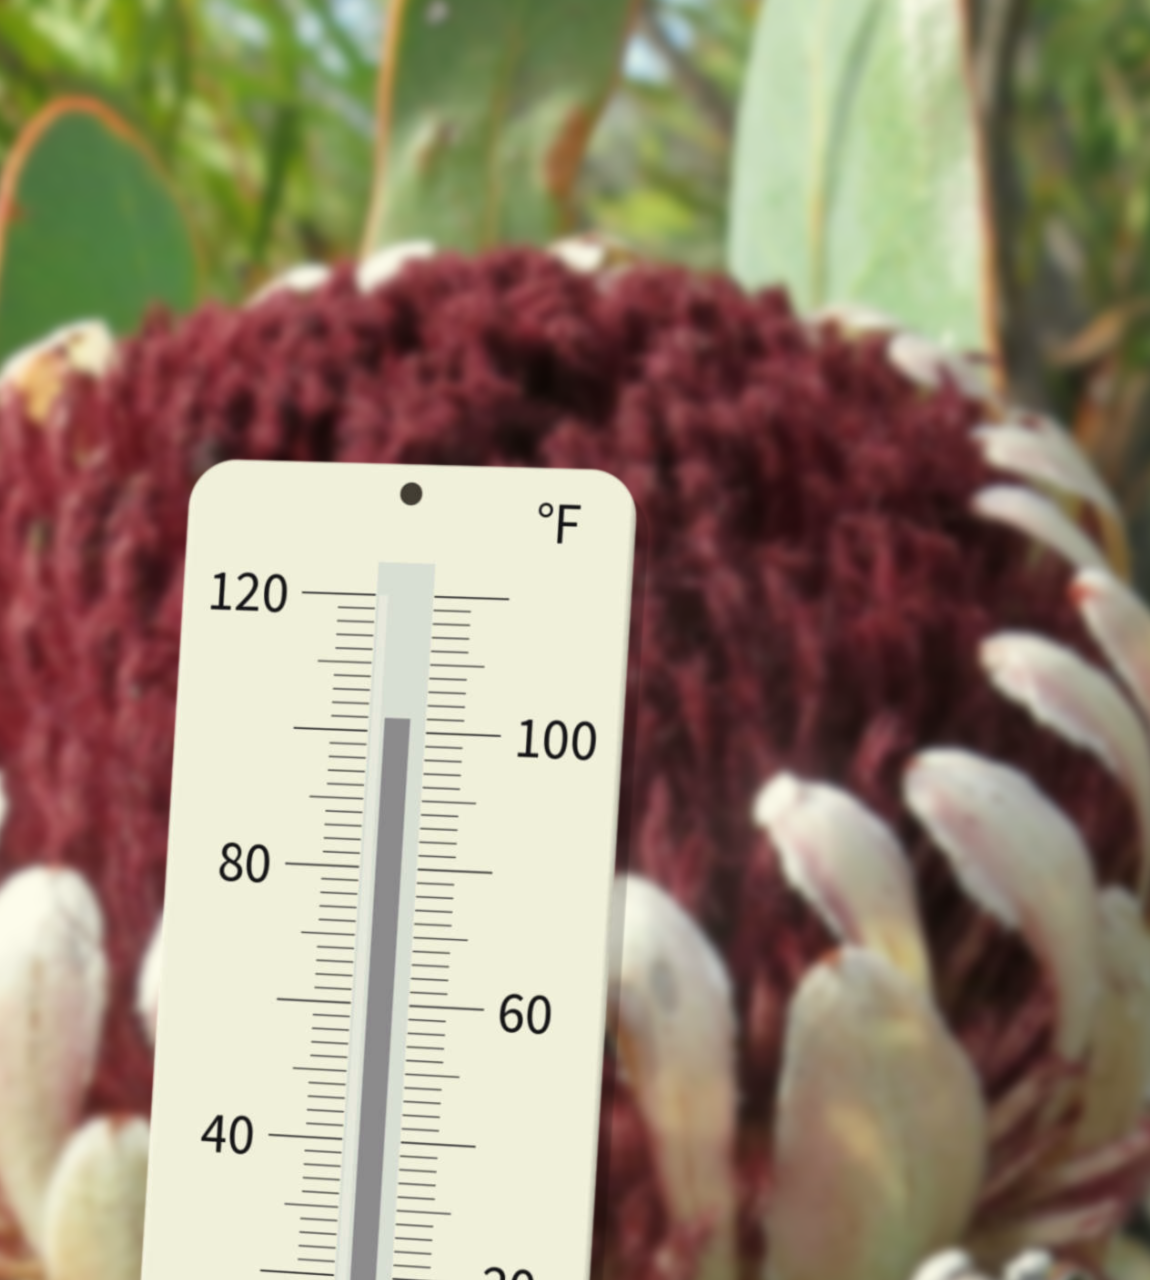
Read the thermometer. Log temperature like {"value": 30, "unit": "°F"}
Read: {"value": 102, "unit": "°F"}
